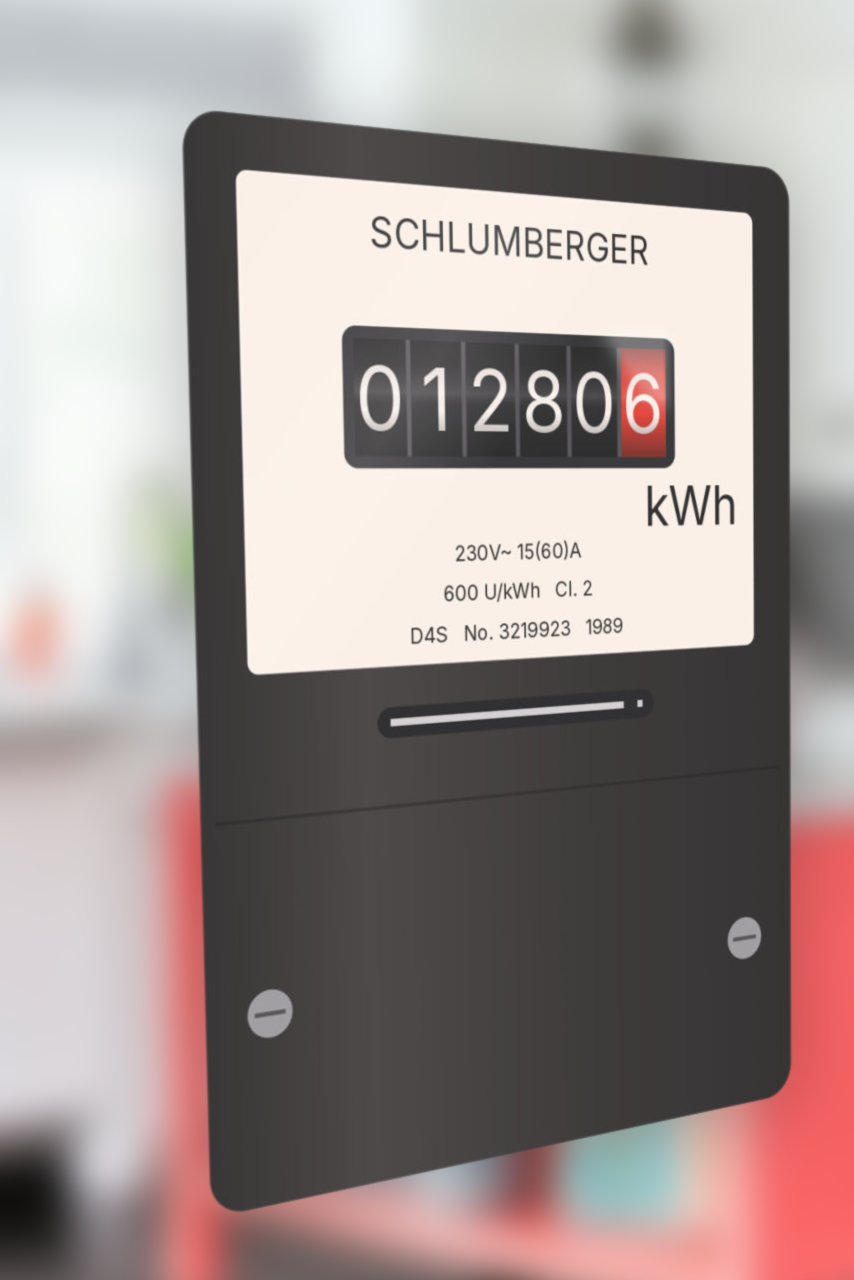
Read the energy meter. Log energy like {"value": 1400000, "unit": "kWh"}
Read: {"value": 1280.6, "unit": "kWh"}
